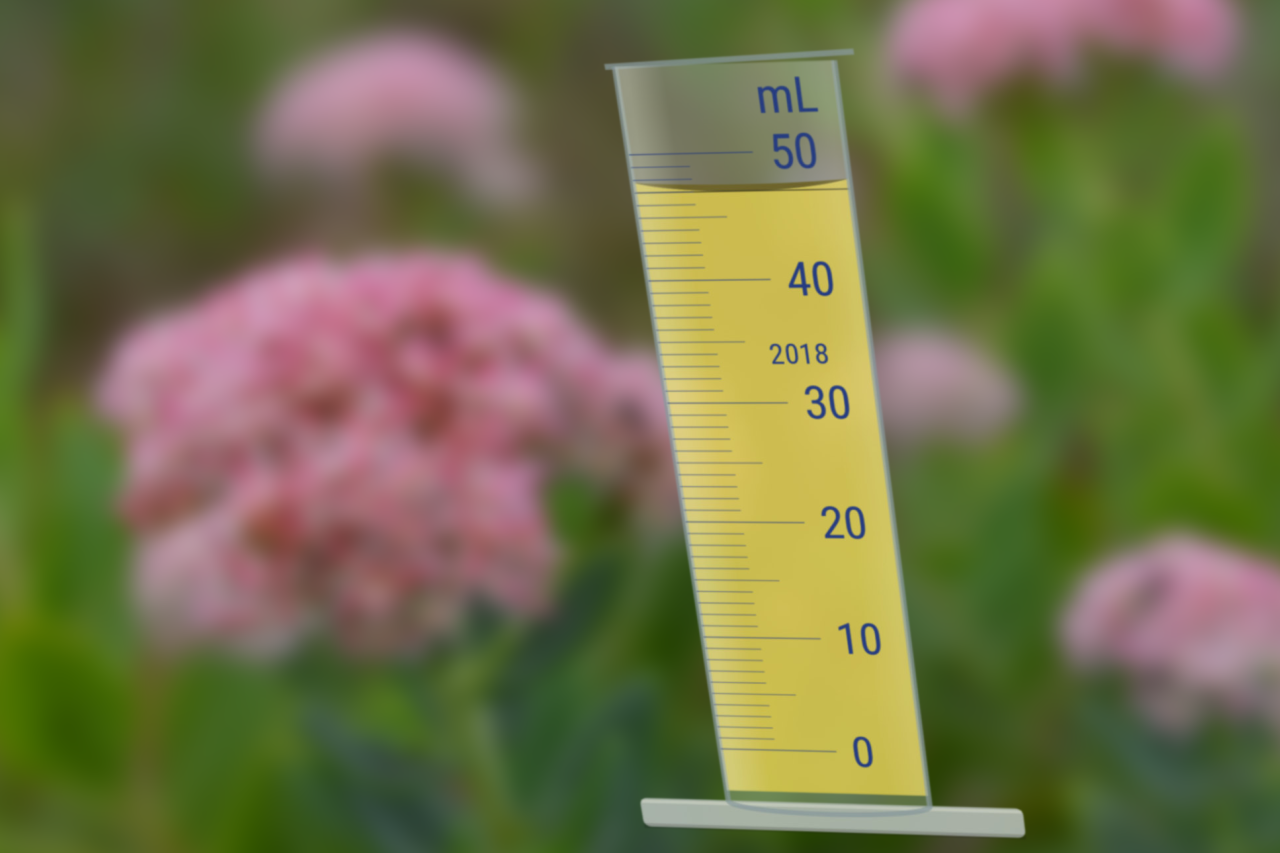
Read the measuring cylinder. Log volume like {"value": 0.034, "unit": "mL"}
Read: {"value": 47, "unit": "mL"}
